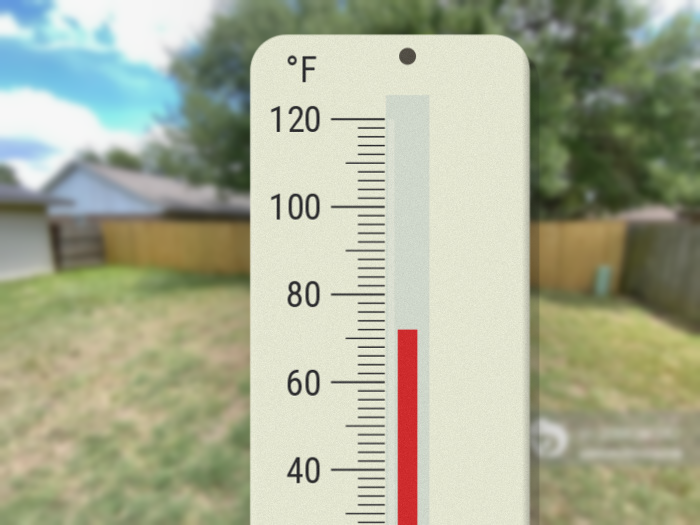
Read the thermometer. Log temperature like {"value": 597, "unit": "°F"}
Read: {"value": 72, "unit": "°F"}
